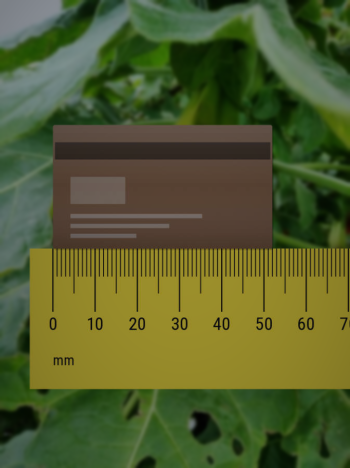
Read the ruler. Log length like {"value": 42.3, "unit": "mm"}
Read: {"value": 52, "unit": "mm"}
